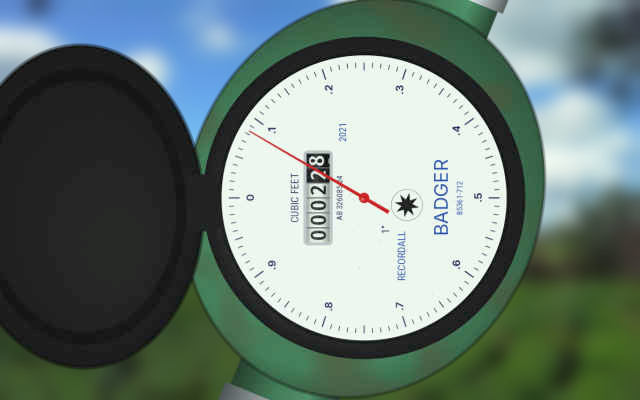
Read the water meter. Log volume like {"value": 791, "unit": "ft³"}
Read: {"value": 228.08, "unit": "ft³"}
